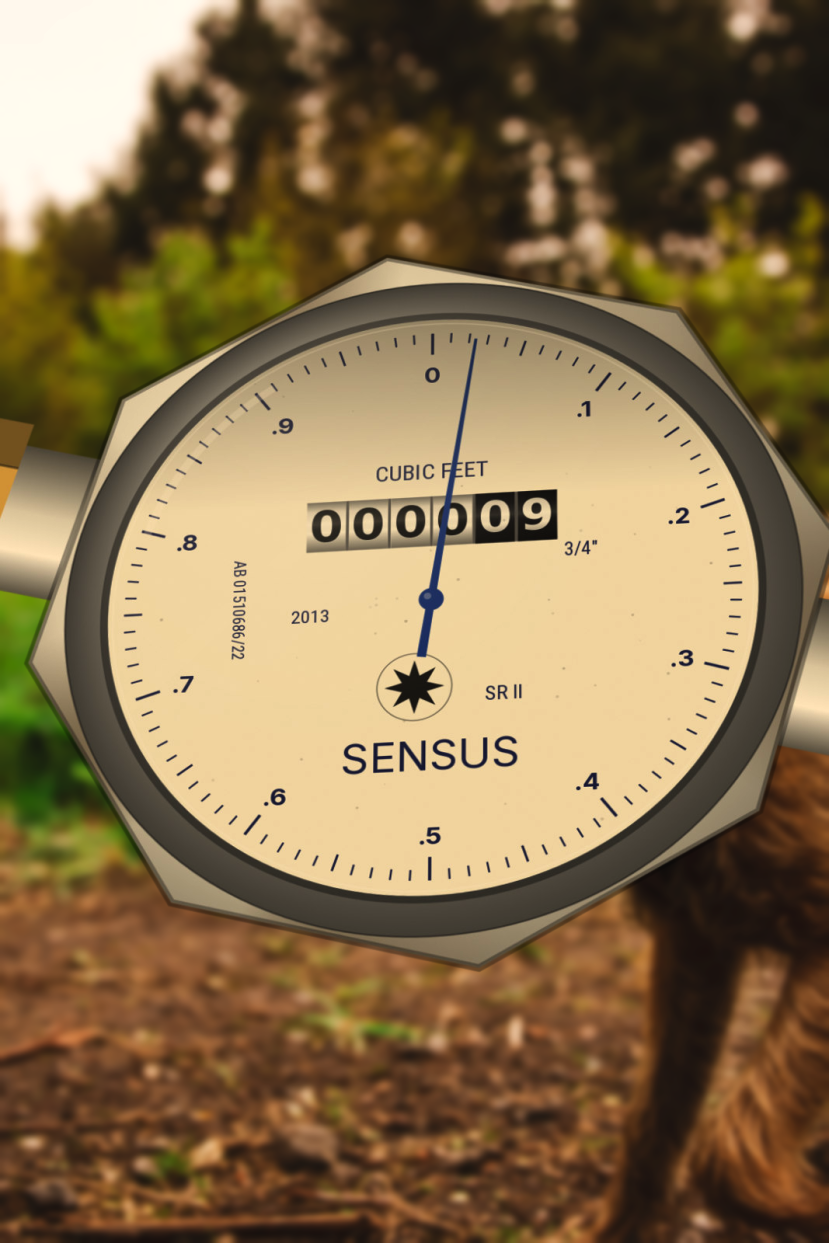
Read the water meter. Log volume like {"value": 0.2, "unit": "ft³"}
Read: {"value": 9.02, "unit": "ft³"}
